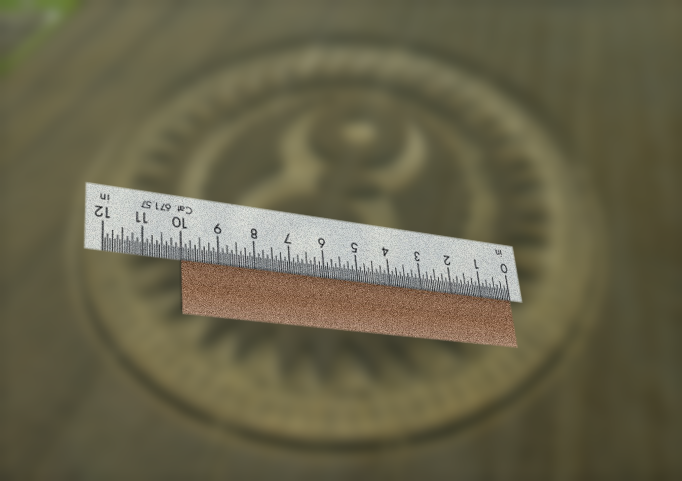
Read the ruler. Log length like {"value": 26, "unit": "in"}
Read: {"value": 10, "unit": "in"}
